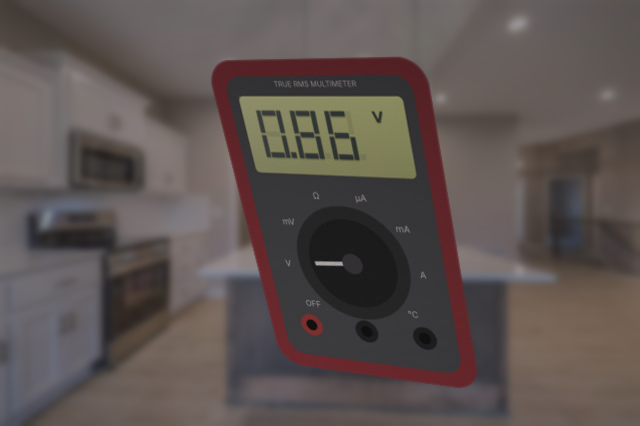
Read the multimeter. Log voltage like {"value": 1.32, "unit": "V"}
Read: {"value": 0.86, "unit": "V"}
